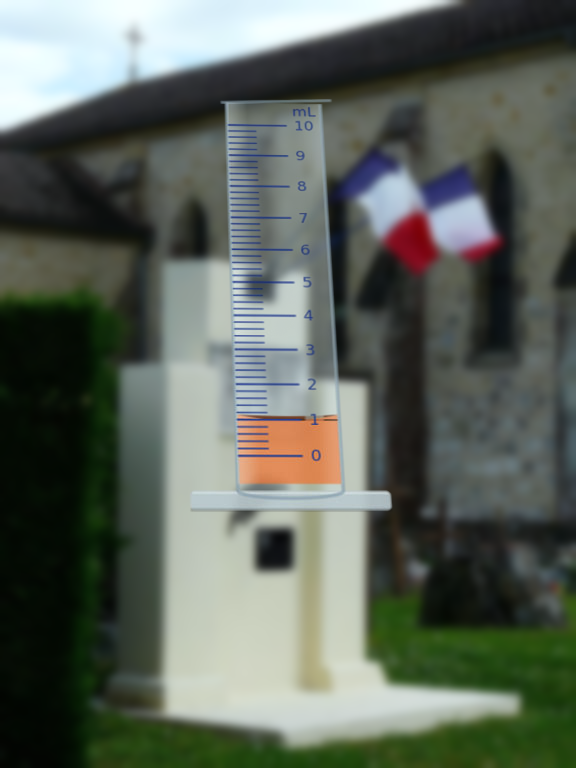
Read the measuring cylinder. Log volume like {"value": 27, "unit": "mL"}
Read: {"value": 1, "unit": "mL"}
